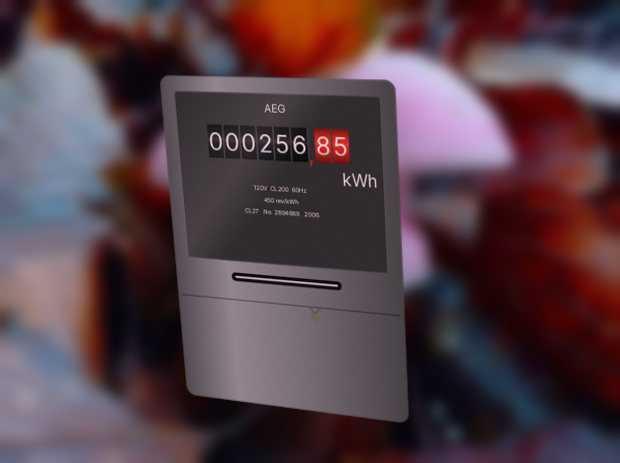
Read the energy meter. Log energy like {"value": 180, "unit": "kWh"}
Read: {"value": 256.85, "unit": "kWh"}
